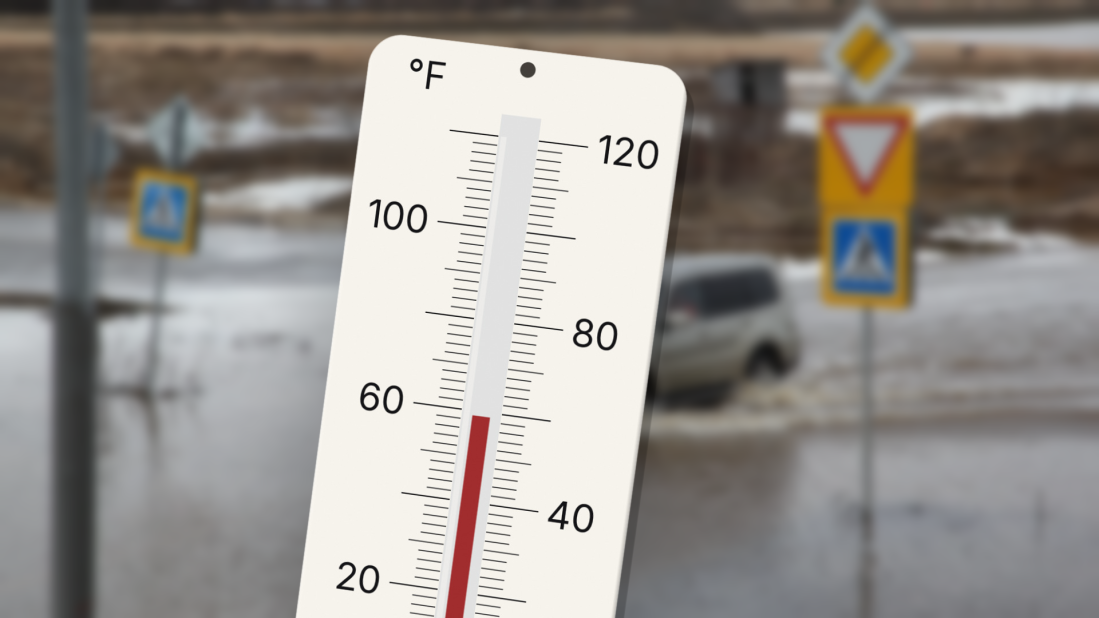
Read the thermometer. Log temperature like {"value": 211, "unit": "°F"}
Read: {"value": 59, "unit": "°F"}
